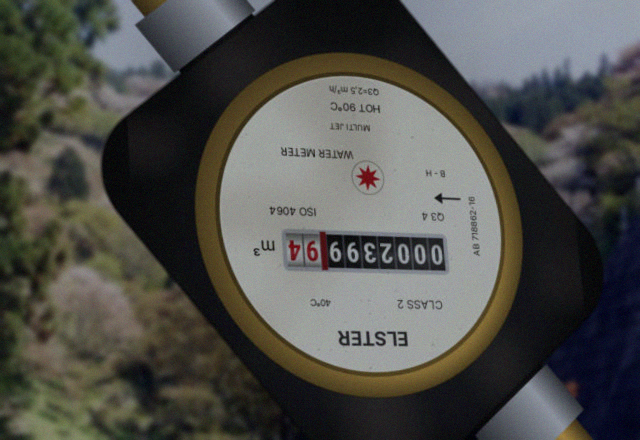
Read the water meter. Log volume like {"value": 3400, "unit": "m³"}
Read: {"value": 2399.94, "unit": "m³"}
